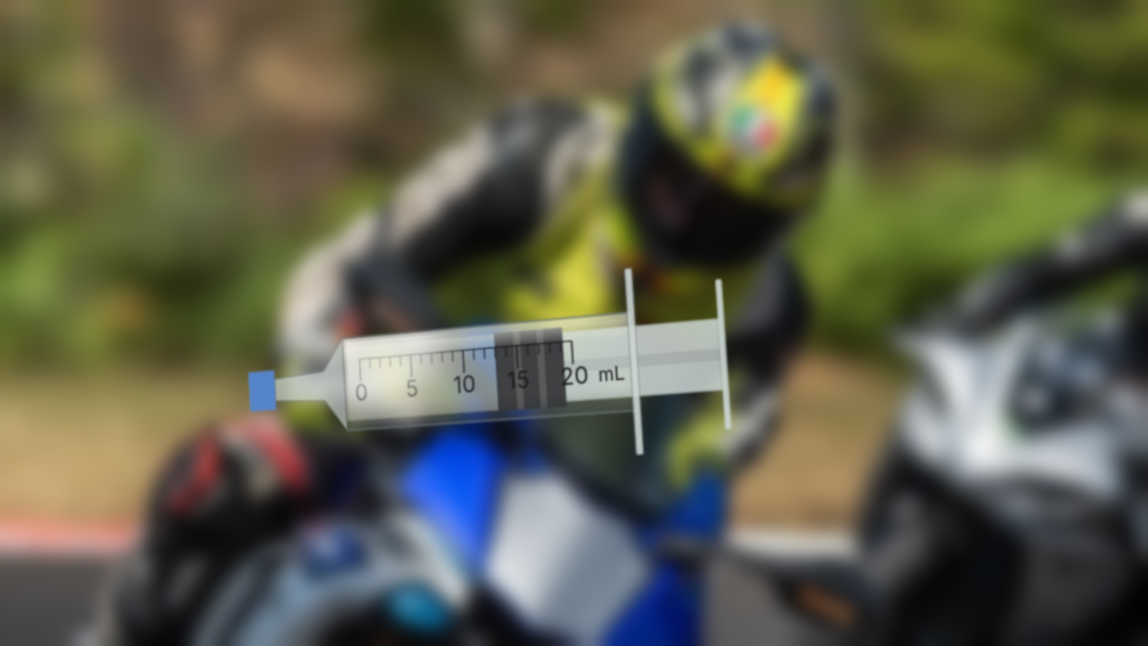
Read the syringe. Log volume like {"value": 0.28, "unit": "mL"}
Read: {"value": 13, "unit": "mL"}
